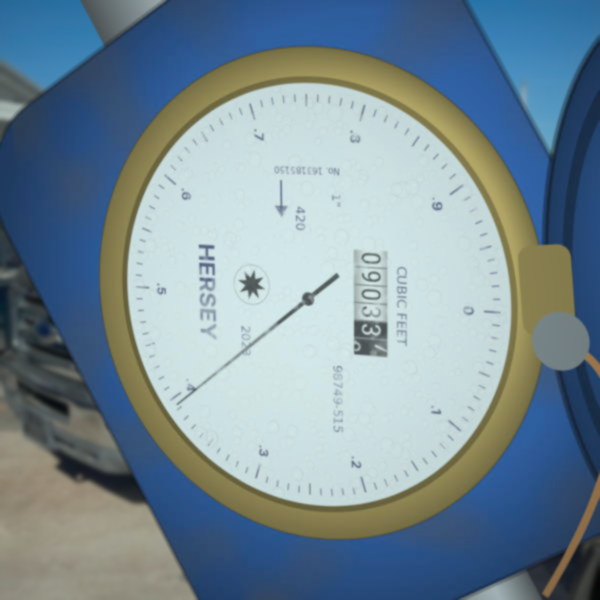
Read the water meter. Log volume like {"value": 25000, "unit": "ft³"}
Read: {"value": 90337.39, "unit": "ft³"}
